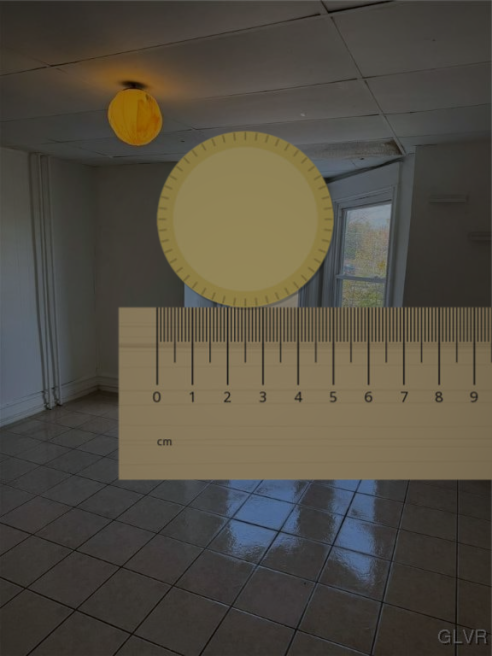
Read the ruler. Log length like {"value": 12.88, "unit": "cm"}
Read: {"value": 5, "unit": "cm"}
